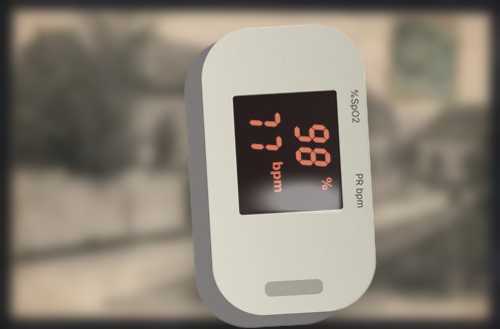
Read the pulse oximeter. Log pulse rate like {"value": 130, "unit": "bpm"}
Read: {"value": 77, "unit": "bpm"}
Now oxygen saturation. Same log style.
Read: {"value": 98, "unit": "%"}
